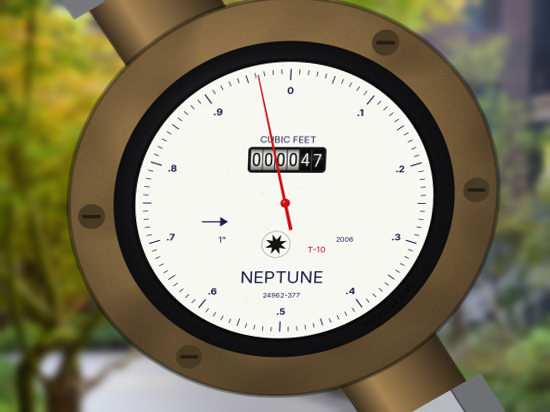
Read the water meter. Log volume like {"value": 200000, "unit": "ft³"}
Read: {"value": 46.96, "unit": "ft³"}
